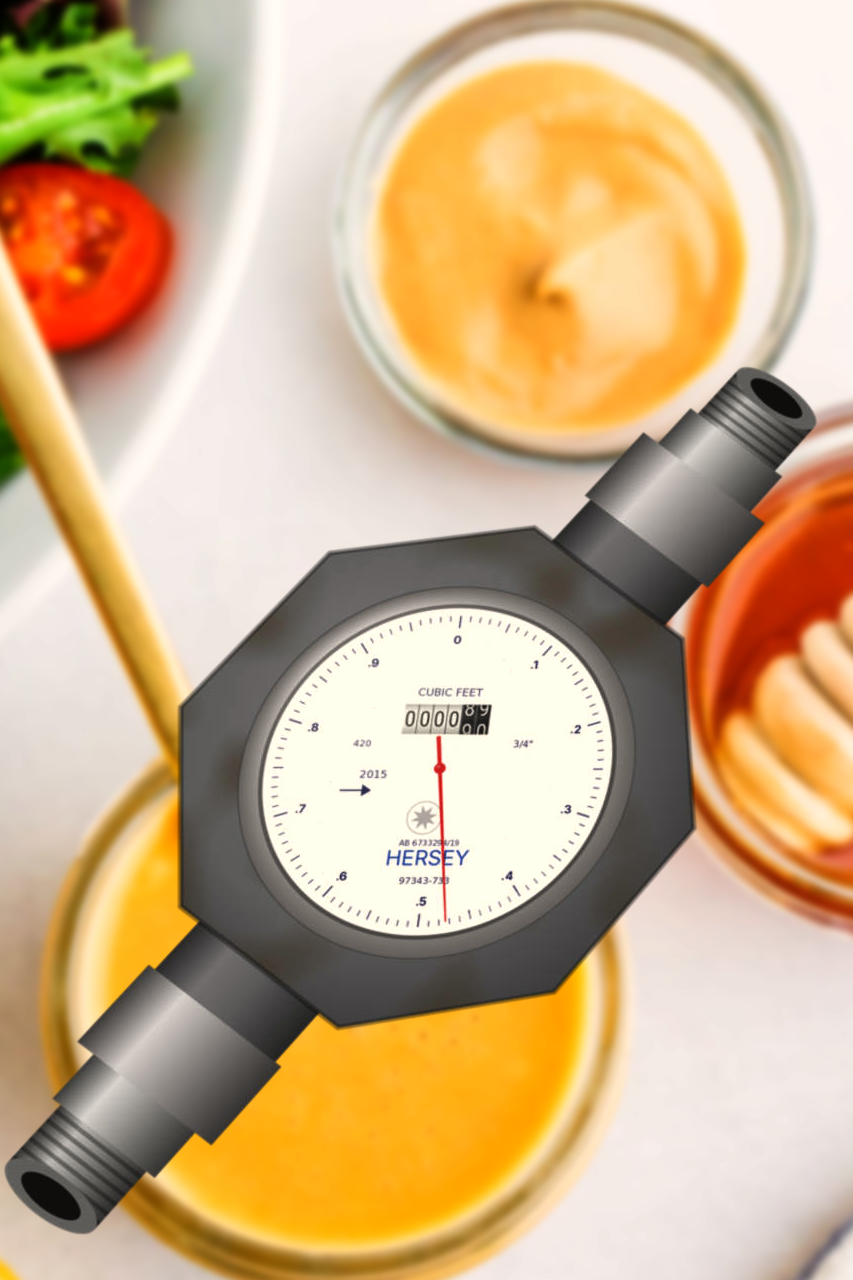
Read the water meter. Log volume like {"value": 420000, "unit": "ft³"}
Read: {"value": 89.47, "unit": "ft³"}
